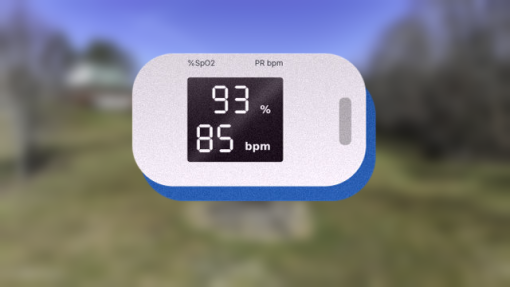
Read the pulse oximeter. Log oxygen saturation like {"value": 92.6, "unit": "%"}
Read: {"value": 93, "unit": "%"}
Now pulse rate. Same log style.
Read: {"value": 85, "unit": "bpm"}
